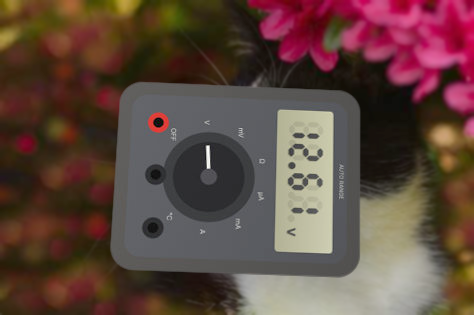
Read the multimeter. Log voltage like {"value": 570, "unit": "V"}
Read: {"value": 12.61, "unit": "V"}
